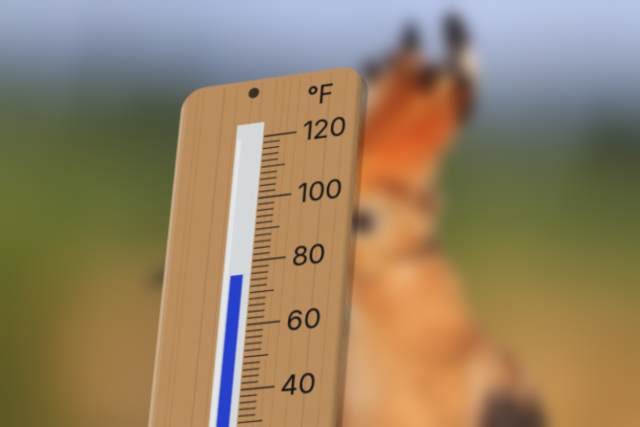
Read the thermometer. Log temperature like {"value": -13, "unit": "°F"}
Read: {"value": 76, "unit": "°F"}
